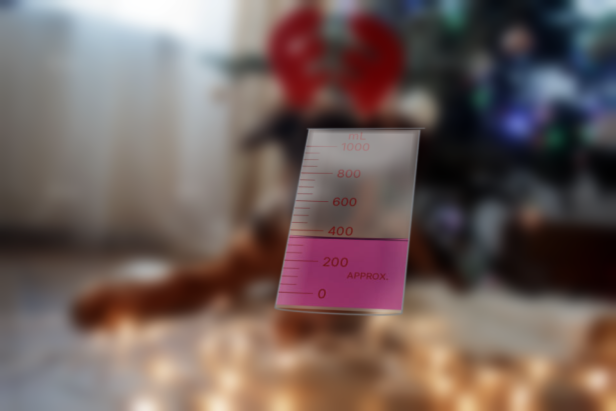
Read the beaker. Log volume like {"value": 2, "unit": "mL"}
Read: {"value": 350, "unit": "mL"}
